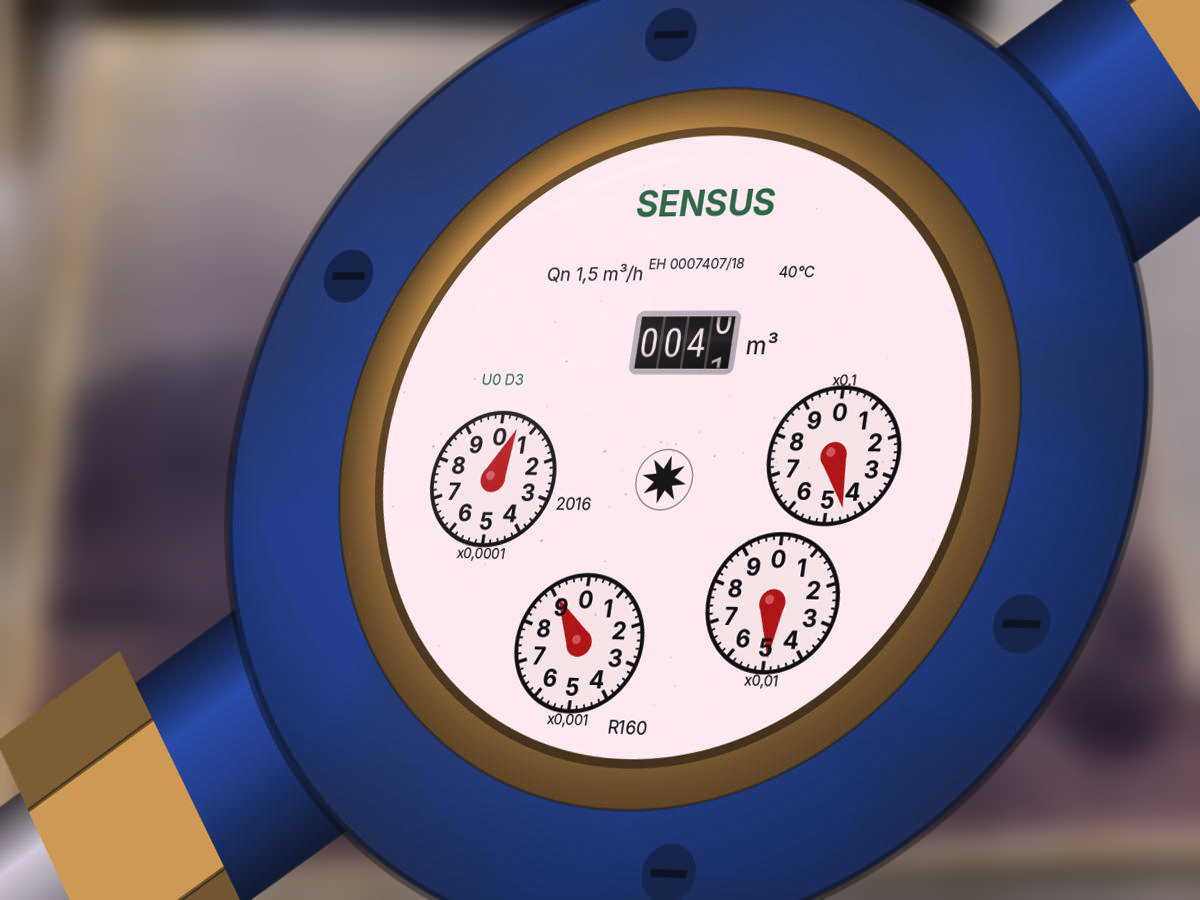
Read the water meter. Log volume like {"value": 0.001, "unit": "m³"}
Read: {"value": 40.4490, "unit": "m³"}
